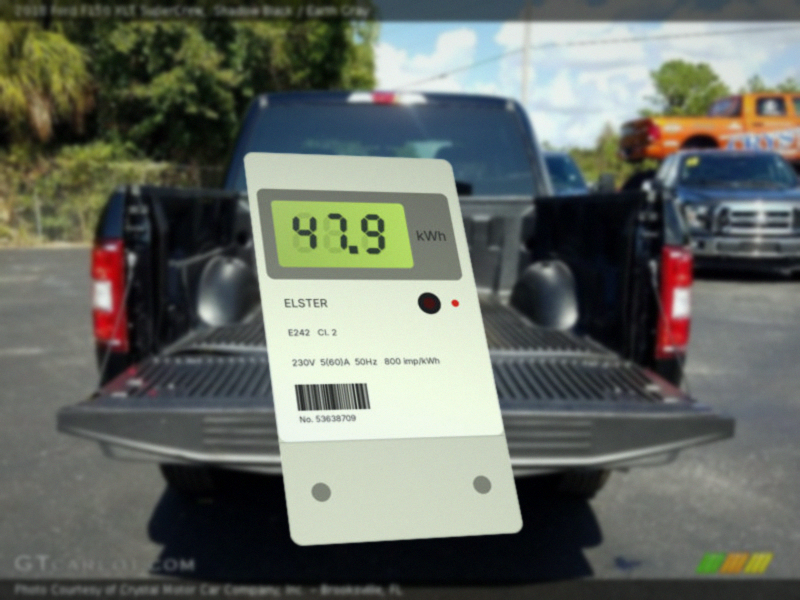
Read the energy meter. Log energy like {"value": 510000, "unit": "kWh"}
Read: {"value": 47.9, "unit": "kWh"}
